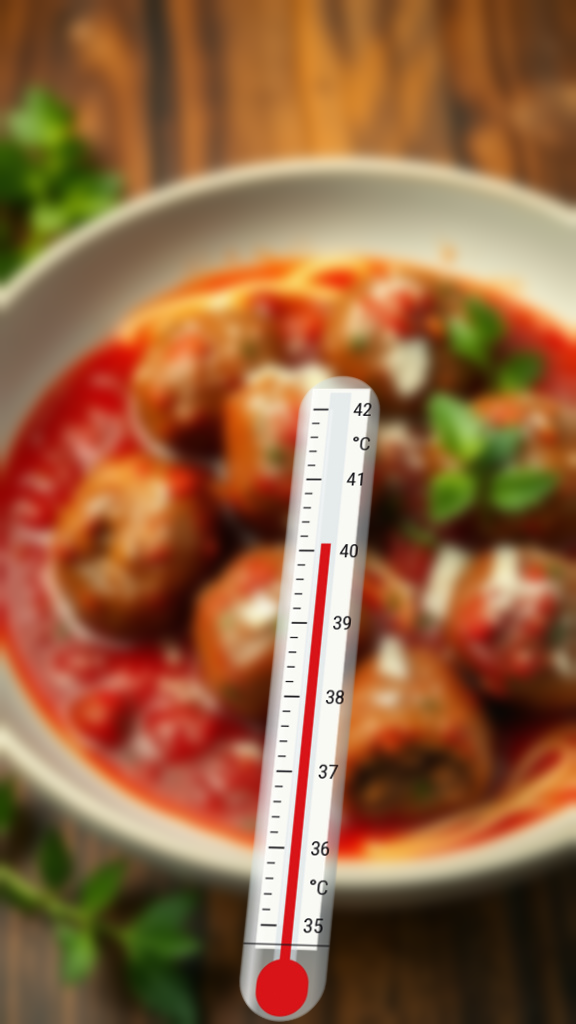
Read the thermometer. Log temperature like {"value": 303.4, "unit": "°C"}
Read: {"value": 40.1, "unit": "°C"}
